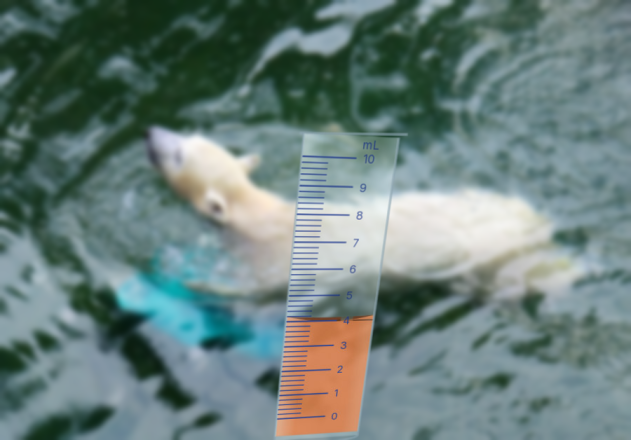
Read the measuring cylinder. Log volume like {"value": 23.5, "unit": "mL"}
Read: {"value": 4, "unit": "mL"}
